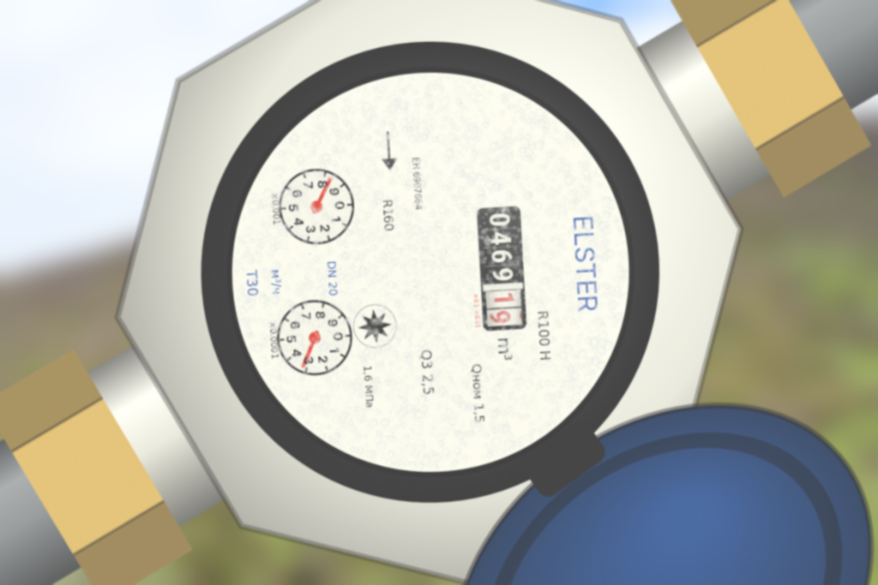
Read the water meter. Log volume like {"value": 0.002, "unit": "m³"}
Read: {"value": 469.1883, "unit": "m³"}
